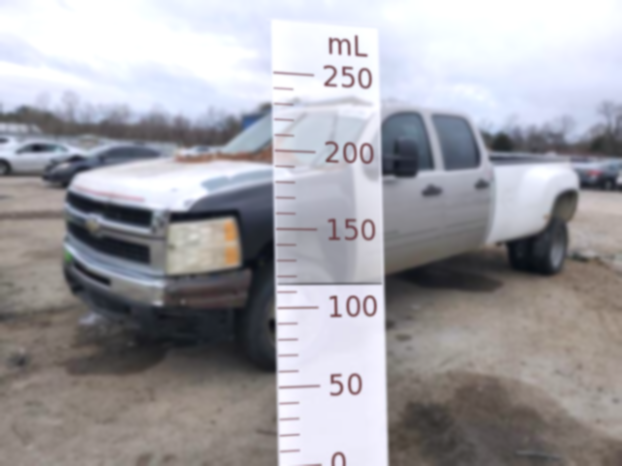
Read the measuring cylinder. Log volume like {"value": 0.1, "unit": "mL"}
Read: {"value": 115, "unit": "mL"}
